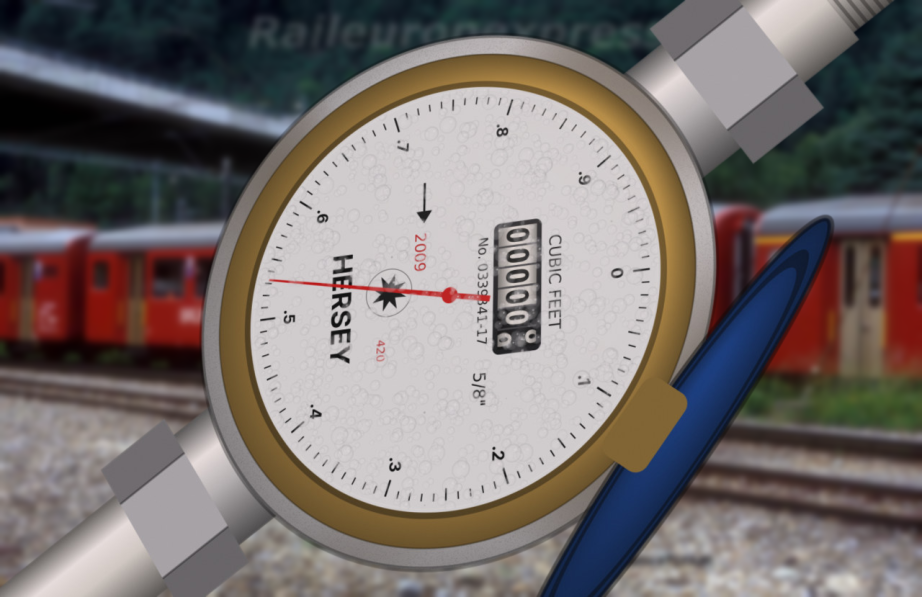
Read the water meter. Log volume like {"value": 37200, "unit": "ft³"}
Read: {"value": 8.53, "unit": "ft³"}
